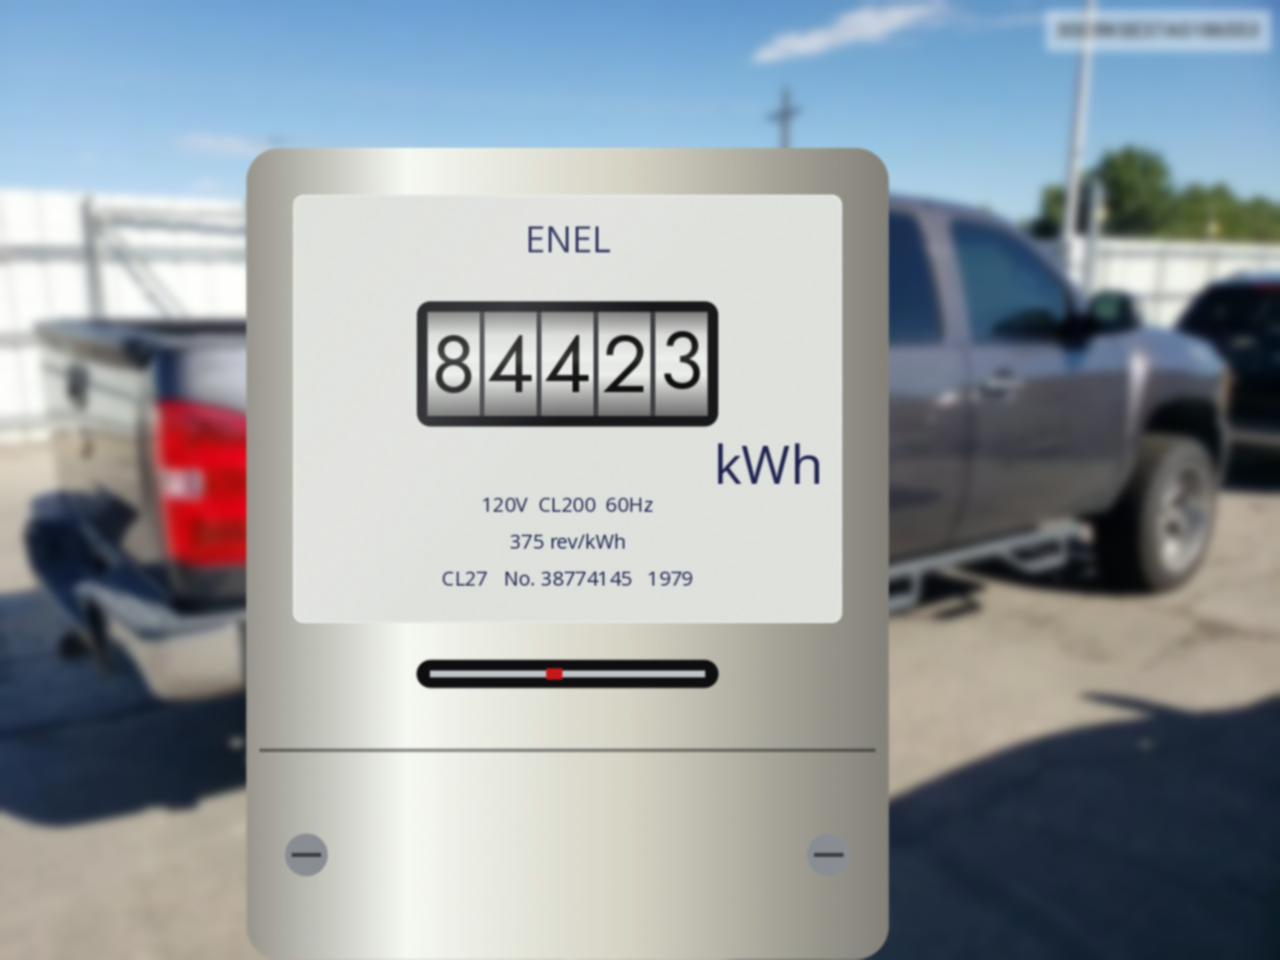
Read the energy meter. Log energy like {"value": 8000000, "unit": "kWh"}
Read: {"value": 84423, "unit": "kWh"}
